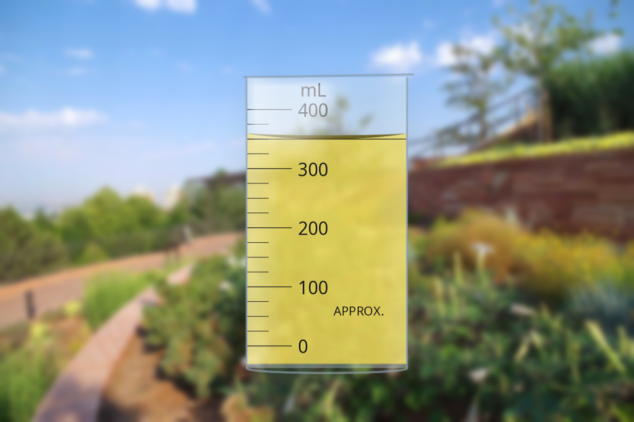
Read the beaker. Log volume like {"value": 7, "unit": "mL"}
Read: {"value": 350, "unit": "mL"}
